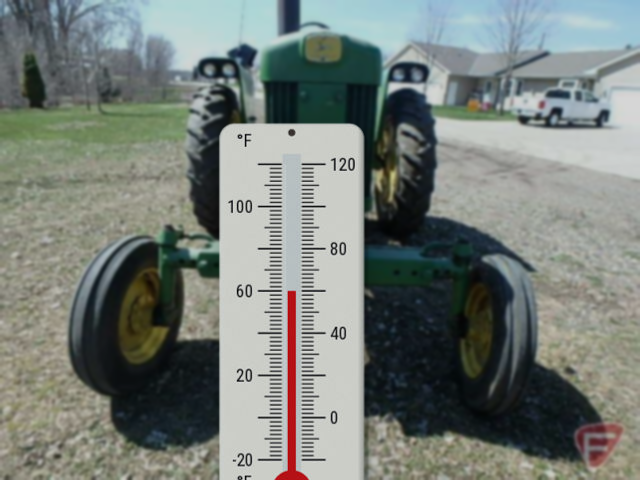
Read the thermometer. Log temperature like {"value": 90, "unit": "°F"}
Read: {"value": 60, "unit": "°F"}
